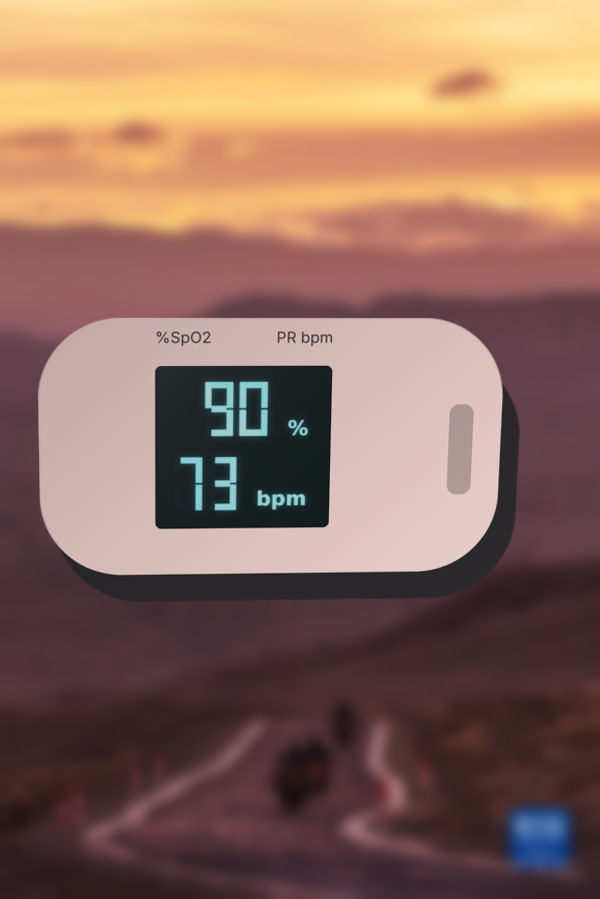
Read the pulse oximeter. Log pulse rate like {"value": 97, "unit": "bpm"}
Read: {"value": 73, "unit": "bpm"}
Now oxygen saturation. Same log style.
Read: {"value": 90, "unit": "%"}
